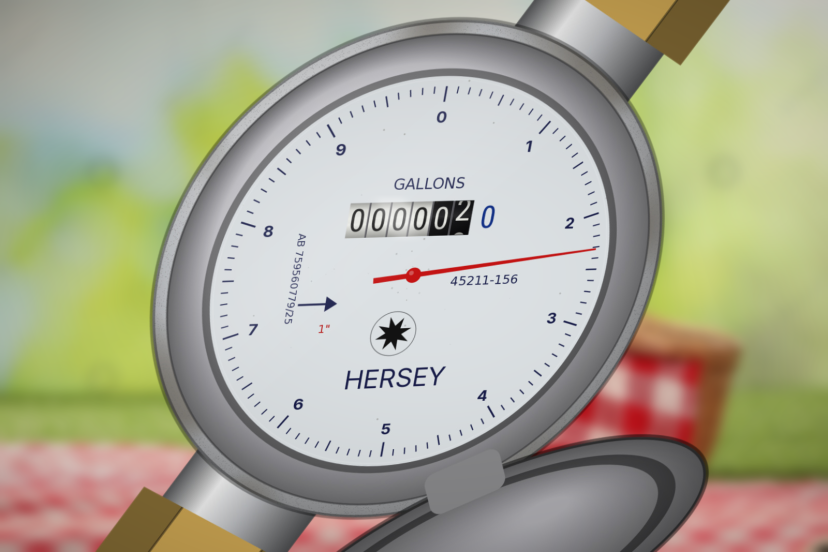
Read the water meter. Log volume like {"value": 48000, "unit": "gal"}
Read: {"value": 22.3, "unit": "gal"}
